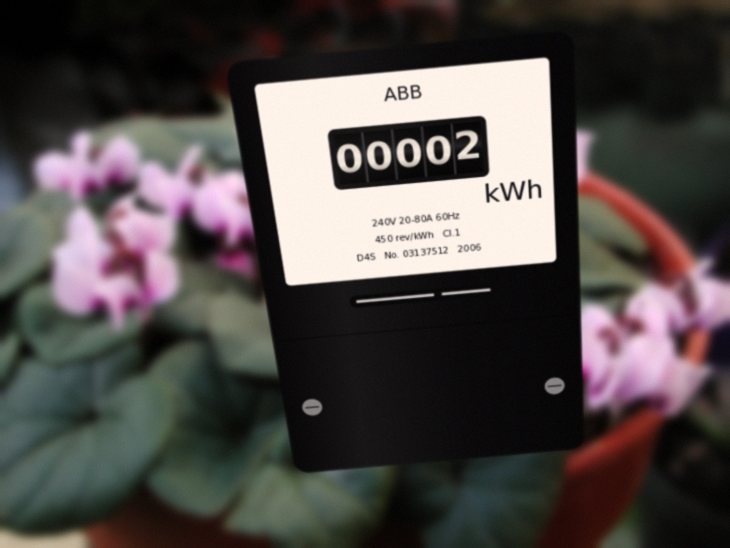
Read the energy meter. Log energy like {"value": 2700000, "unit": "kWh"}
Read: {"value": 2, "unit": "kWh"}
